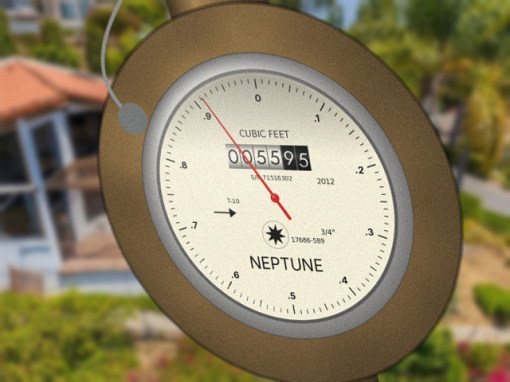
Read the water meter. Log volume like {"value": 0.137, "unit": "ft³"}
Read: {"value": 5594.91, "unit": "ft³"}
